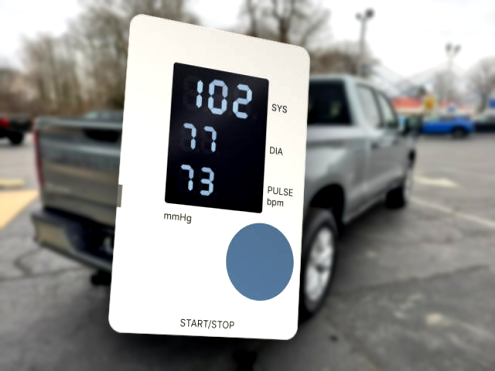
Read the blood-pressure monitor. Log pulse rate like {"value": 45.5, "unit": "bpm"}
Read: {"value": 73, "unit": "bpm"}
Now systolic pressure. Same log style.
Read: {"value": 102, "unit": "mmHg"}
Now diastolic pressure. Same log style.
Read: {"value": 77, "unit": "mmHg"}
